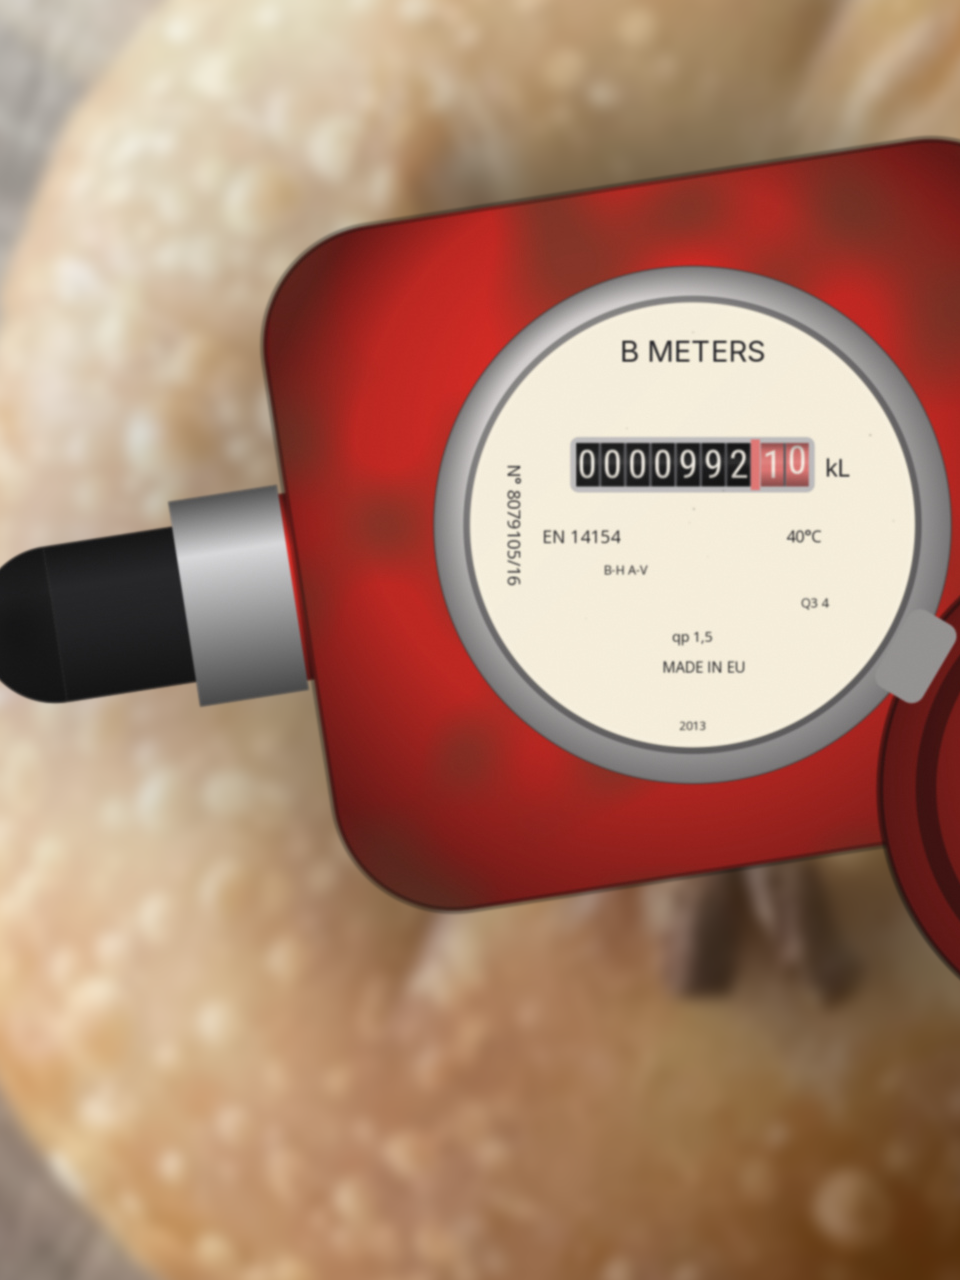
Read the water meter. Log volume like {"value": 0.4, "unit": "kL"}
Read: {"value": 992.10, "unit": "kL"}
